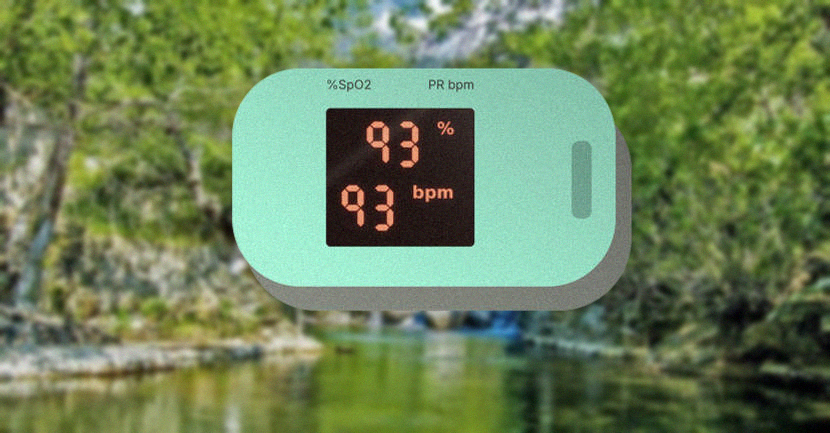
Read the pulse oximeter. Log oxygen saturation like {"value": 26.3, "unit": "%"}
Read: {"value": 93, "unit": "%"}
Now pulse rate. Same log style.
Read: {"value": 93, "unit": "bpm"}
